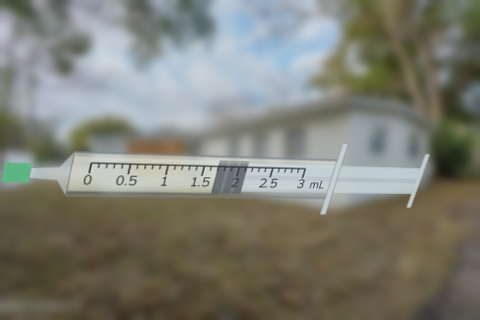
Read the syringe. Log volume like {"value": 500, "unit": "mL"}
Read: {"value": 1.7, "unit": "mL"}
